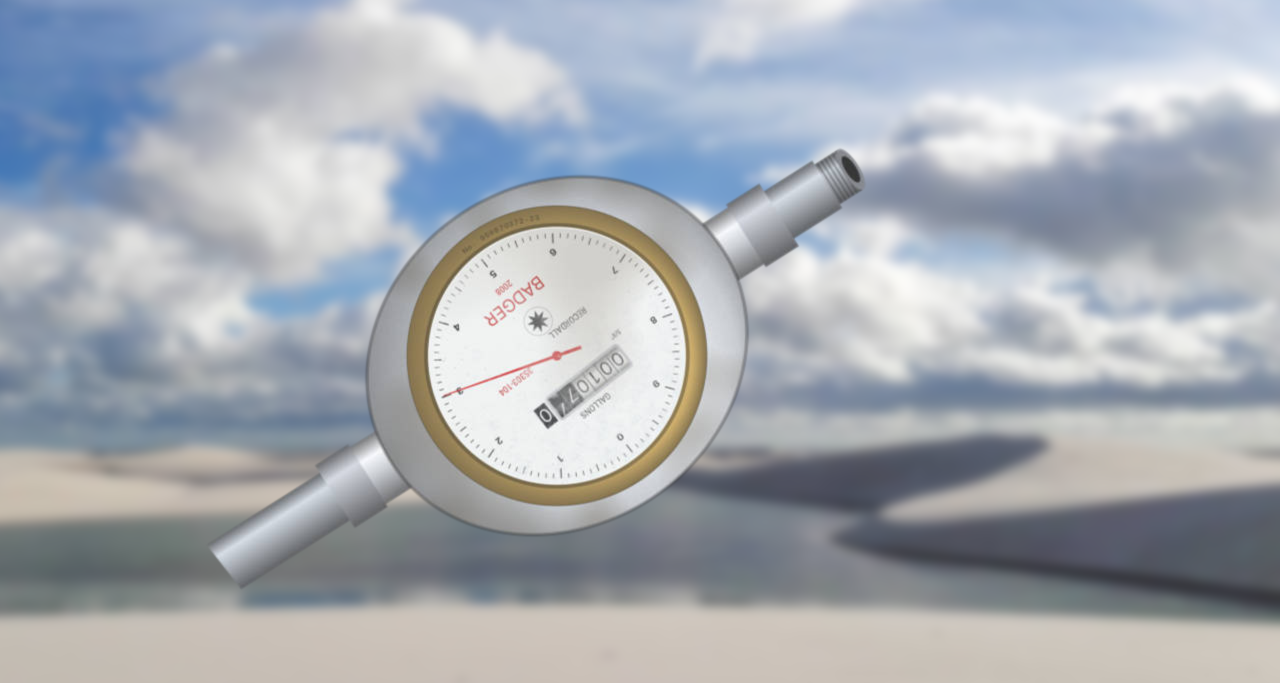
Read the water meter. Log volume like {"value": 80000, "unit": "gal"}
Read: {"value": 10773.0, "unit": "gal"}
